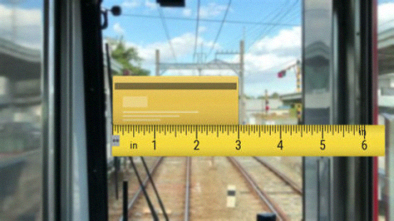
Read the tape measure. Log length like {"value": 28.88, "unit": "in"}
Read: {"value": 3, "unit": "in"}
